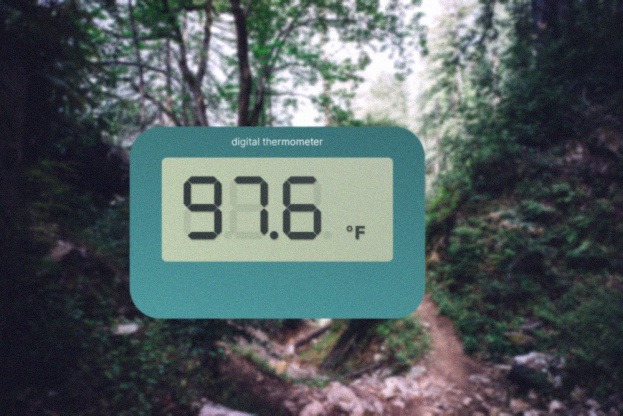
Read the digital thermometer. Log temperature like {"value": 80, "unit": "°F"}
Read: {"value": 97.6, "unit": "°F"}
